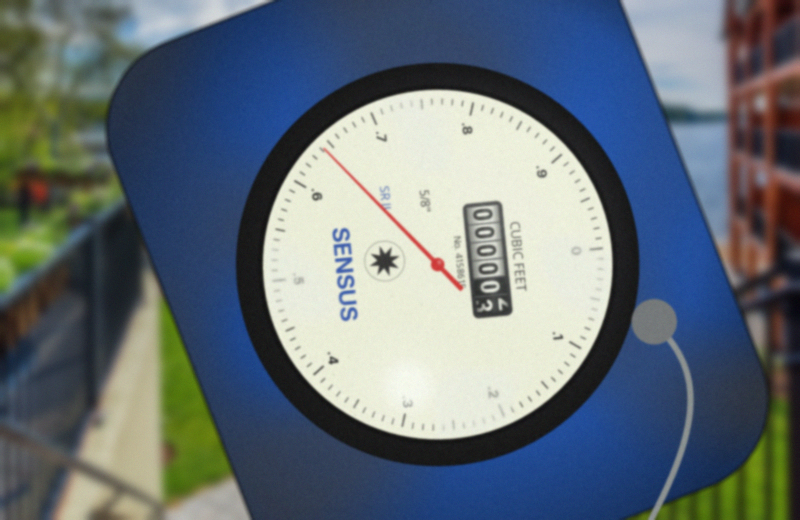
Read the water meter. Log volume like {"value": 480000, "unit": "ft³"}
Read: {"value": 2.64, "unit": "ft³"}
